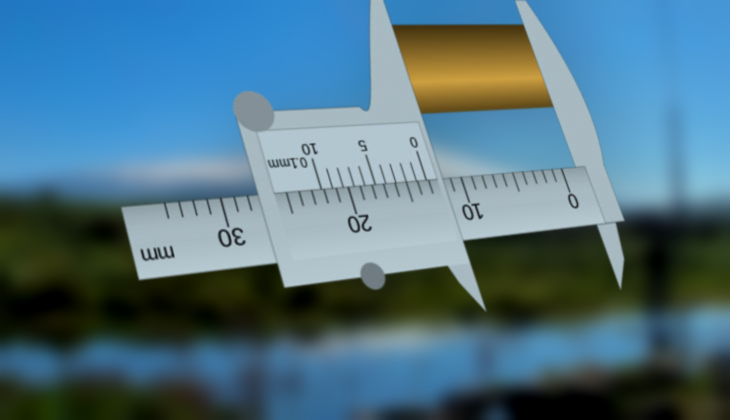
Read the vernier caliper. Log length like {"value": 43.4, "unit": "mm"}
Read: {"value": 13.2, "unit": "mm"}
